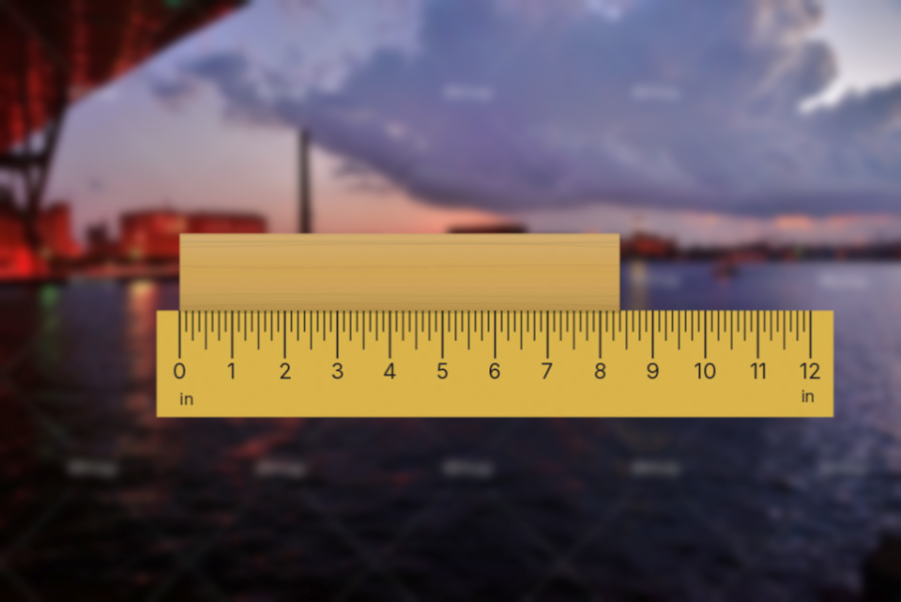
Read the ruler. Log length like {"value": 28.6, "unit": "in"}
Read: {"value": 8.375, "unit": "in"}
